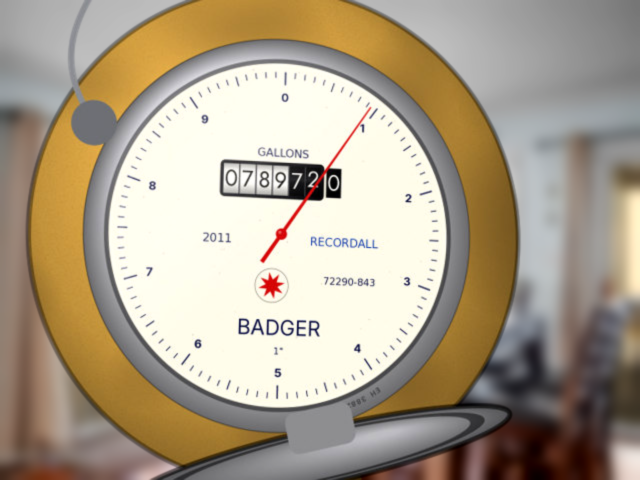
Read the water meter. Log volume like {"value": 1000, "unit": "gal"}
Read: {"value": 789720.9, "unit": "gal"}
